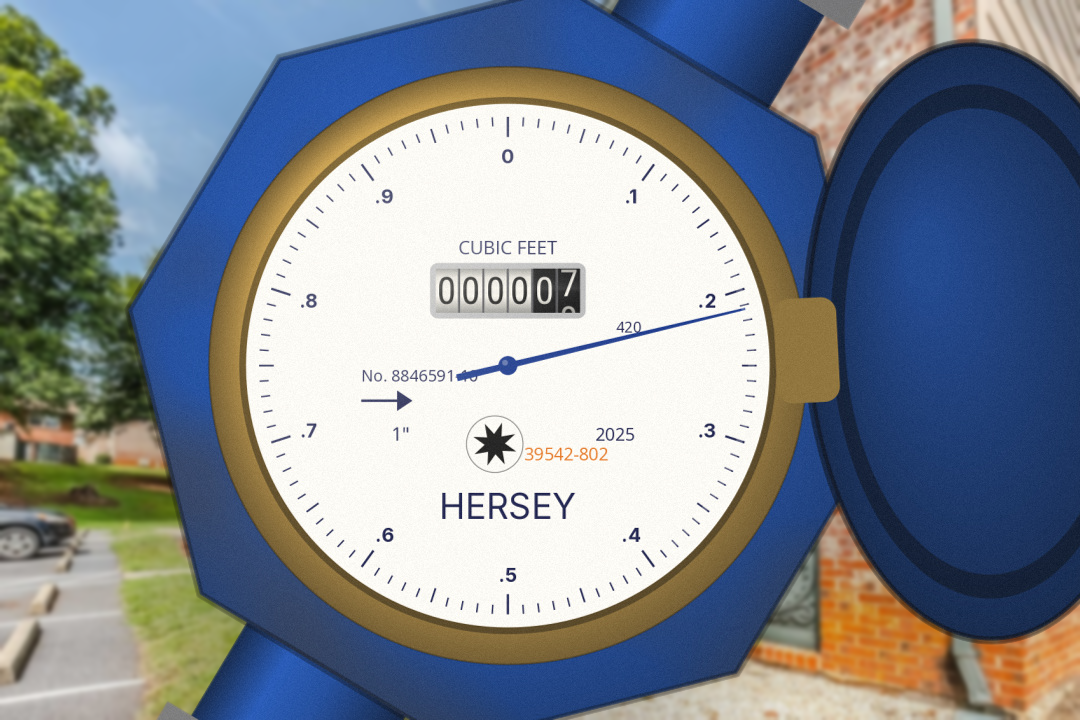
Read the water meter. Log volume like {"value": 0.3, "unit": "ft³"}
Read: {"value": 7.21, "unit": "ft³"}
